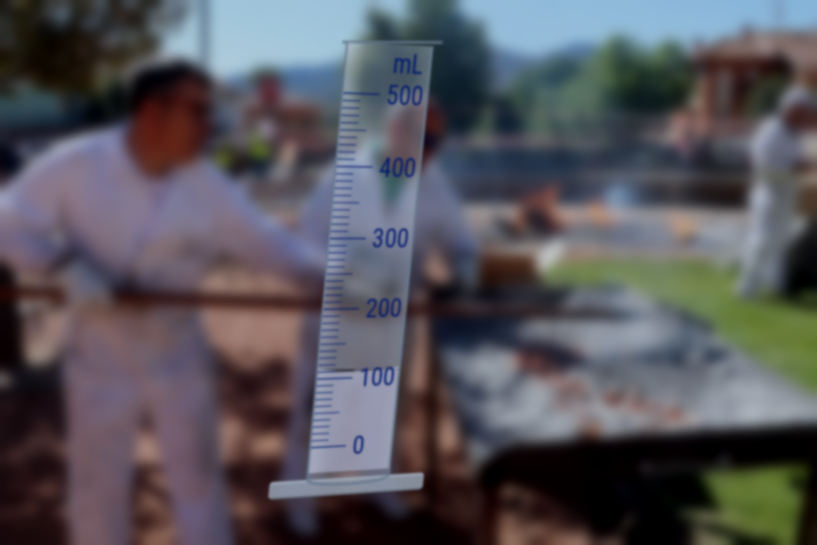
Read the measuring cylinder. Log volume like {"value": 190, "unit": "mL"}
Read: {"value": 110, "unit": "mL"}
